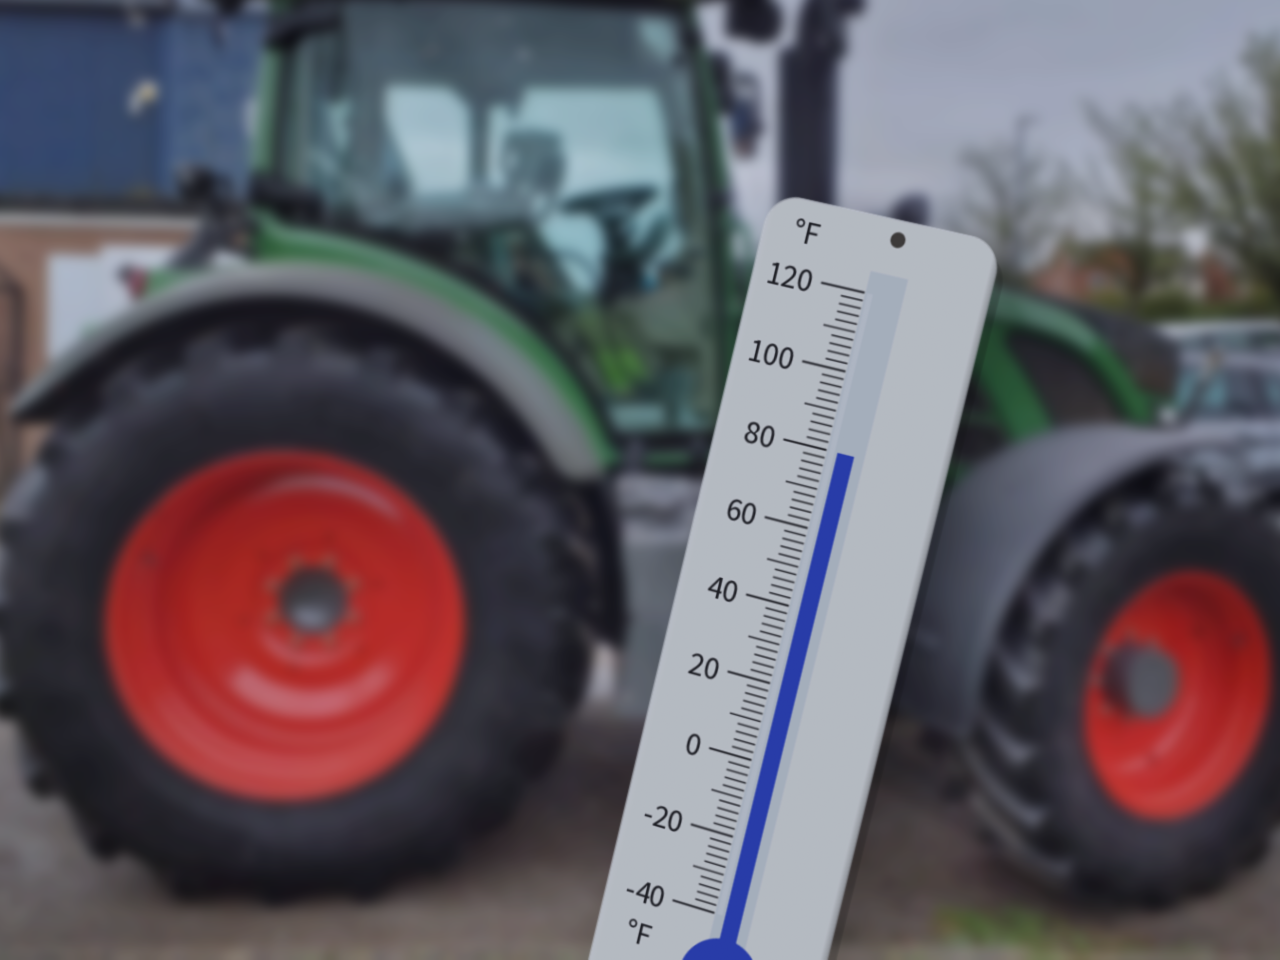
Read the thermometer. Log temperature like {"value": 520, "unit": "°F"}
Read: {"value": 80, "unit": "°F"}
